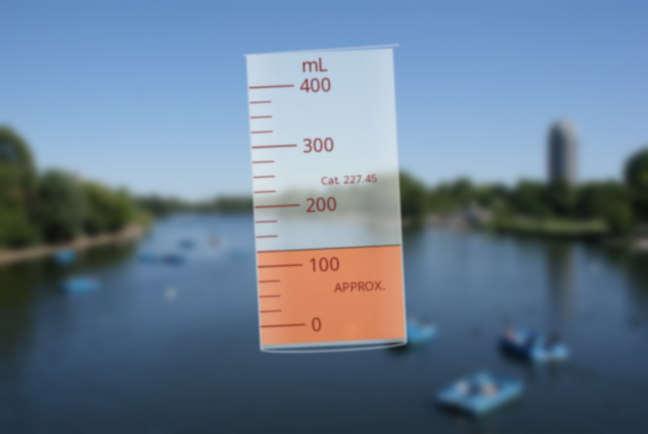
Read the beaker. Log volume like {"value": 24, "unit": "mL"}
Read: {"value": 125, "unit": "mL"}
